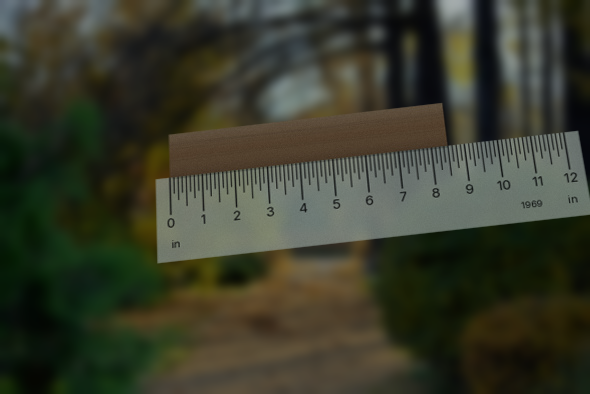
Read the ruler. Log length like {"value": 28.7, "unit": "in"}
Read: {"value": 8.5, "unit": "in"}
